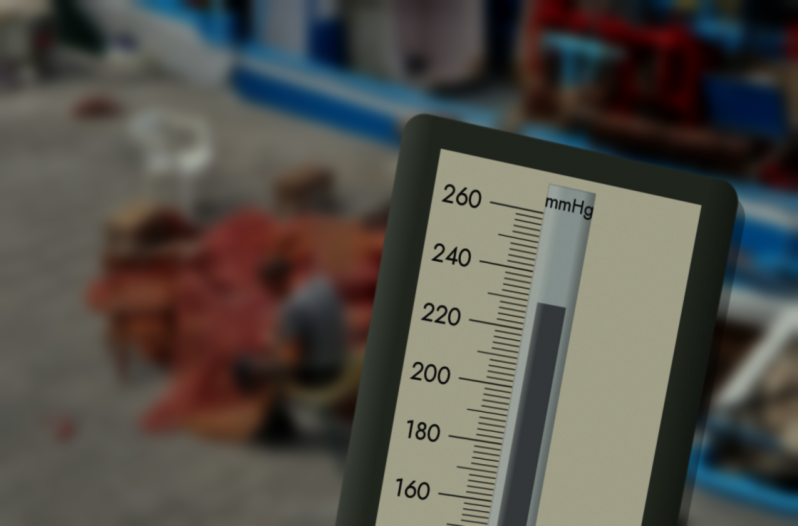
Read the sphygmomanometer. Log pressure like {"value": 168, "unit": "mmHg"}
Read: {"value": 230, "unit": "mmHg"}
